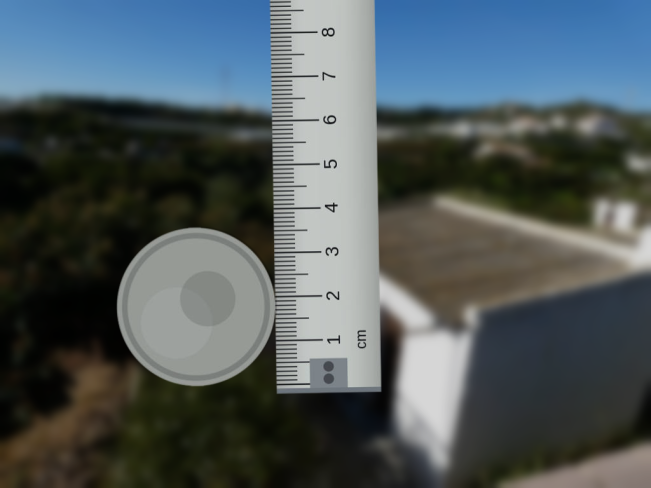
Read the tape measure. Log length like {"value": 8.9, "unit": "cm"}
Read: {"value": 3.6, "unit": "cm"}
